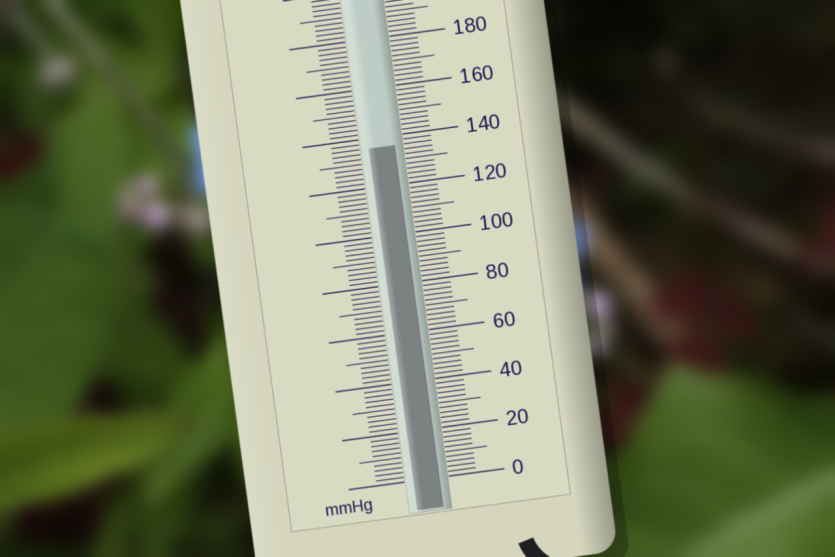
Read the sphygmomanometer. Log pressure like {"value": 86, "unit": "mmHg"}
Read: {"value": 136, "unit": "mmHg"}
